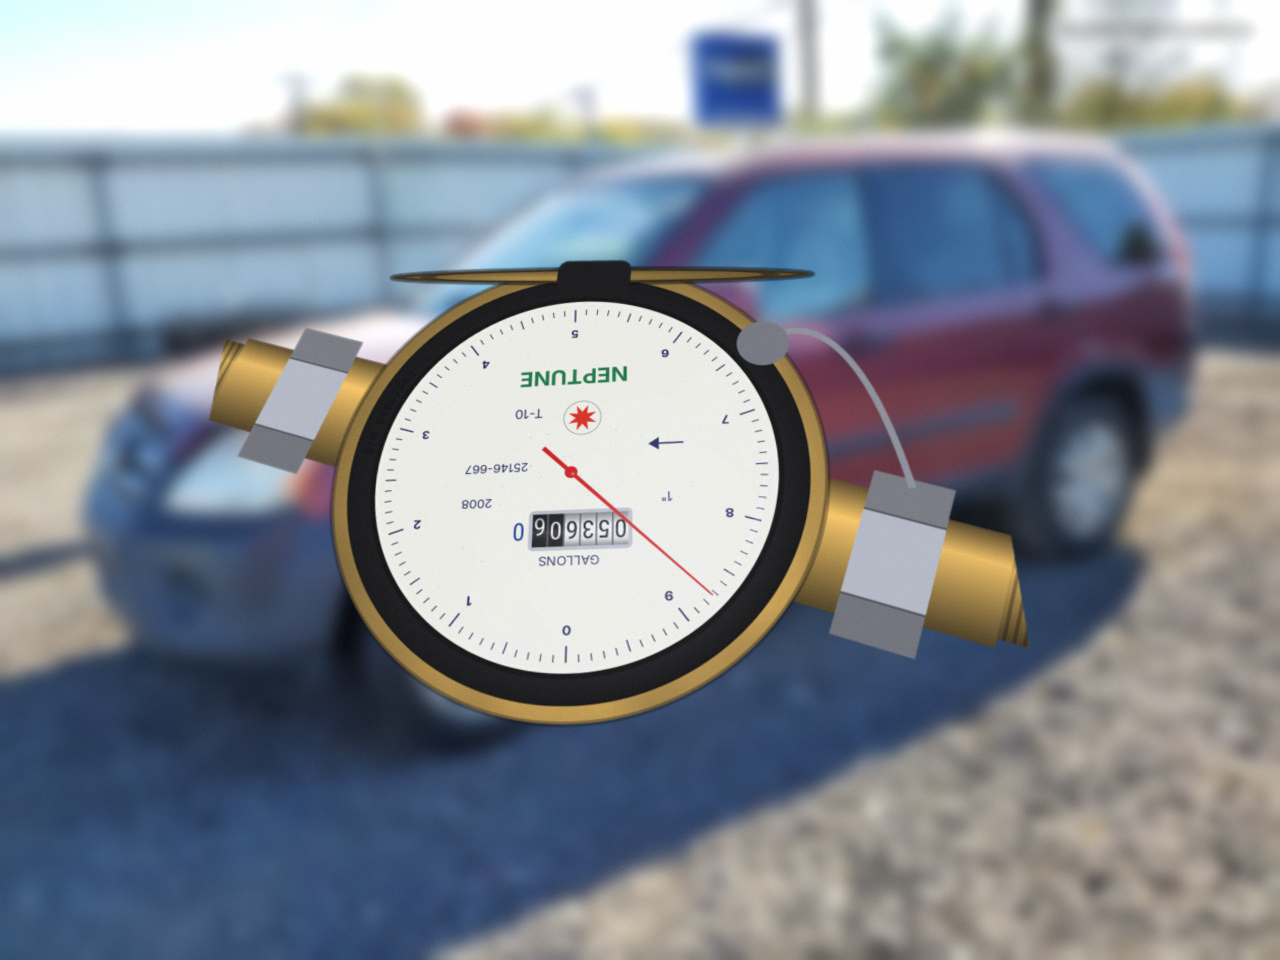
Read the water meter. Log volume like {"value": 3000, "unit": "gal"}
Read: {"value": 536058.7, "unit": "gal"}
